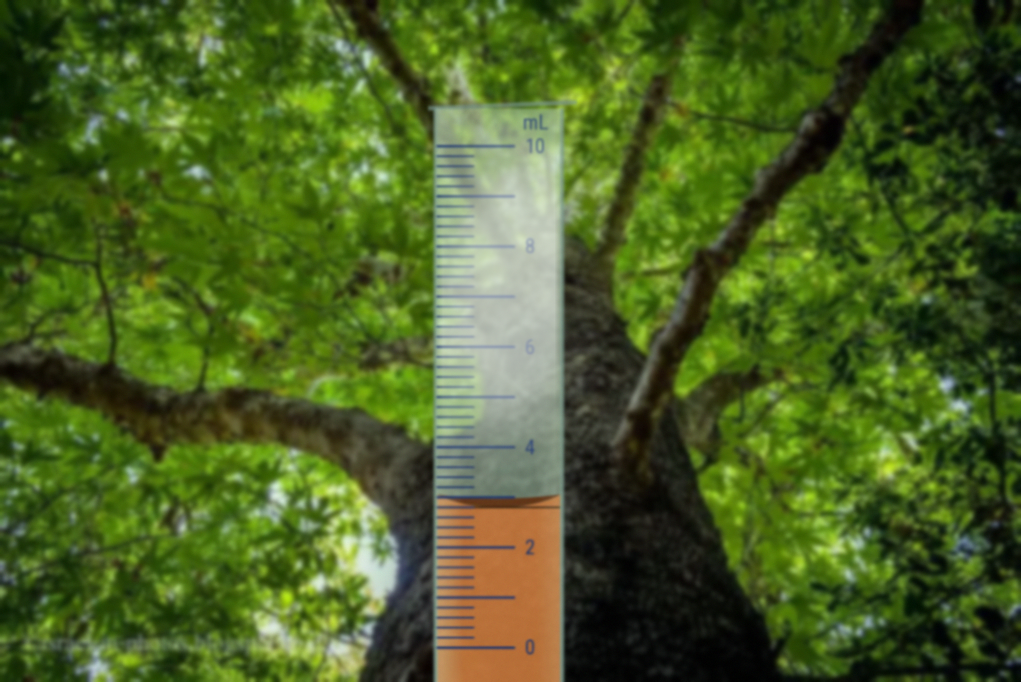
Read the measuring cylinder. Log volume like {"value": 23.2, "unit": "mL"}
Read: {"value": 2.8, "unit": "mL"}
